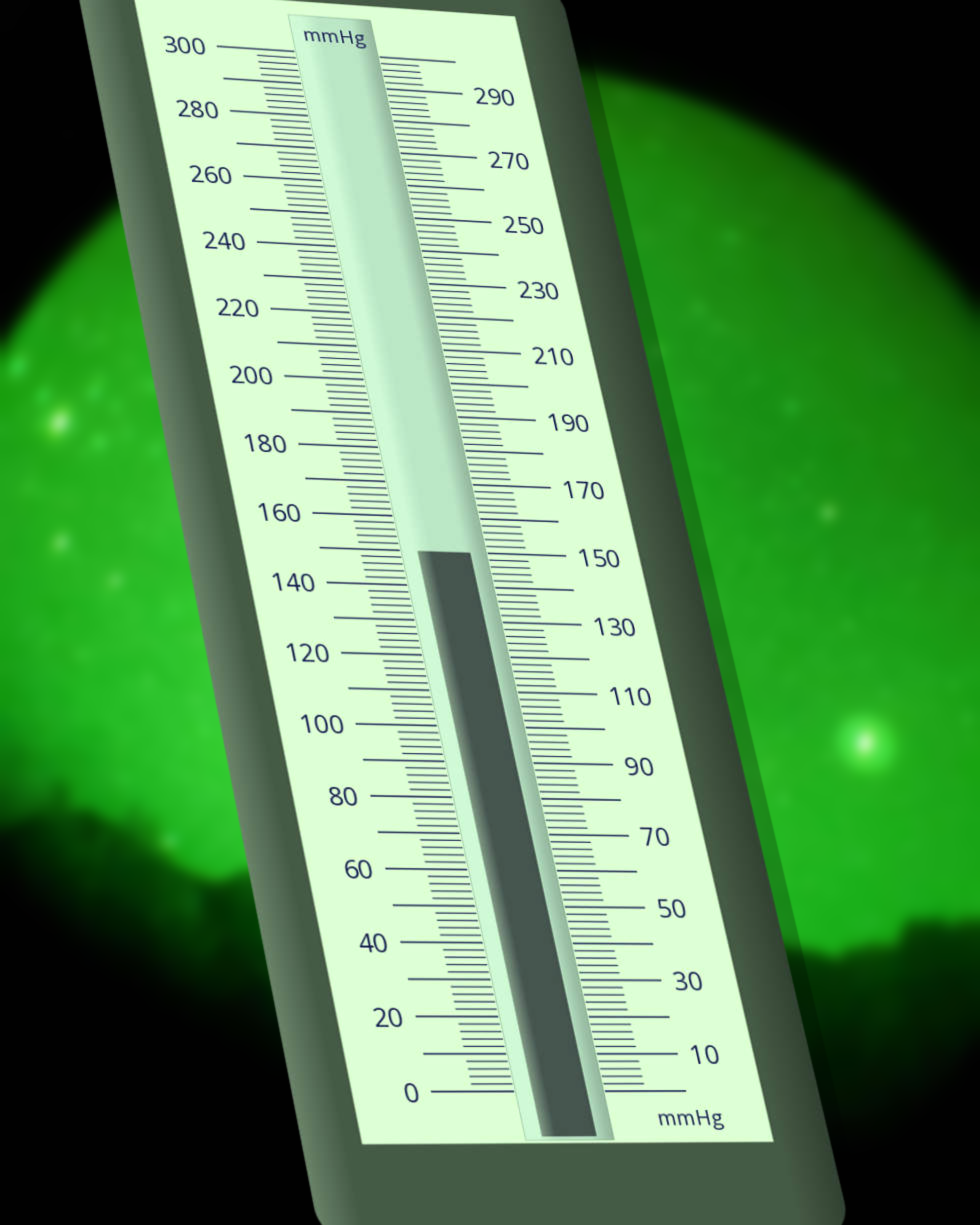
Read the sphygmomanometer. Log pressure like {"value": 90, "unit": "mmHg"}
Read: {"value": 150, "unit": "mmHg"}
